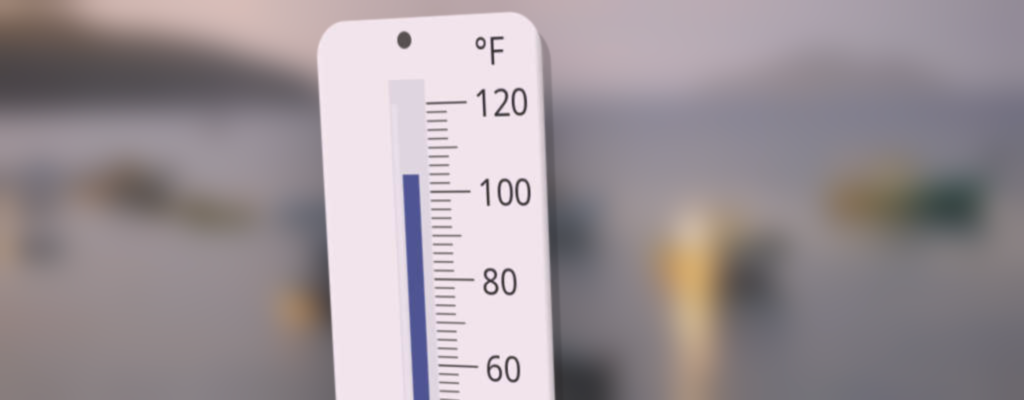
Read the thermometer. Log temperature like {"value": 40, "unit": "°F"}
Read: {"value": 104, "unit": "°F"}
